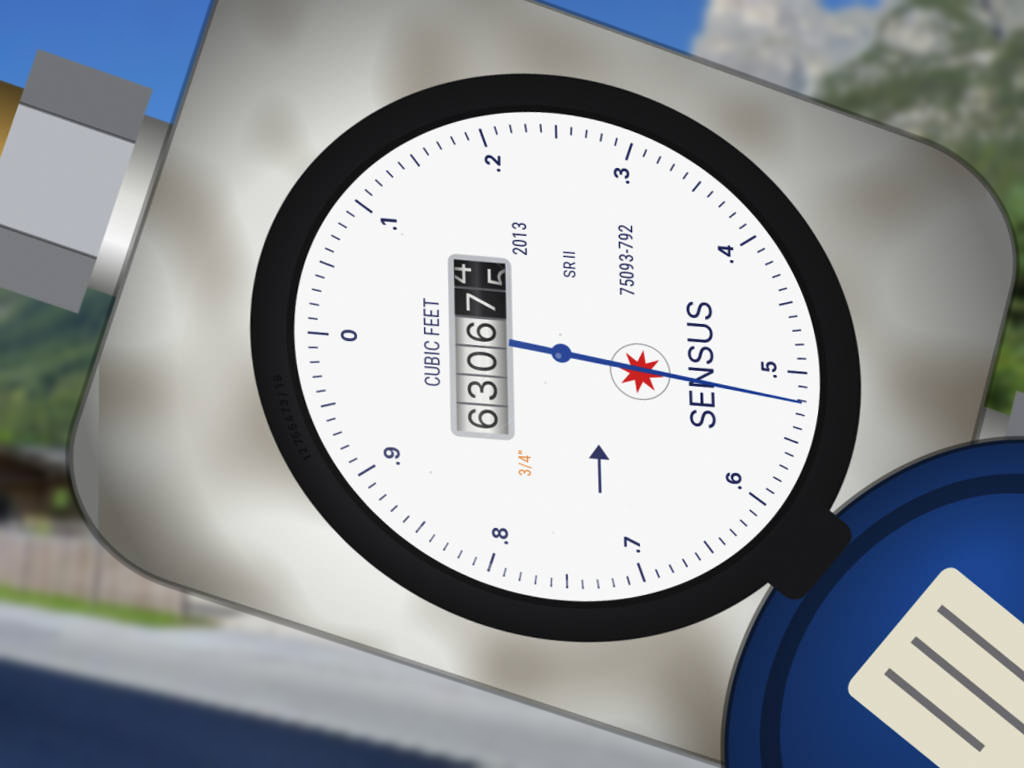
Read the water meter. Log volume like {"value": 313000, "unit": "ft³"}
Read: {"value": 630674.52, "unit": "ft³"}
